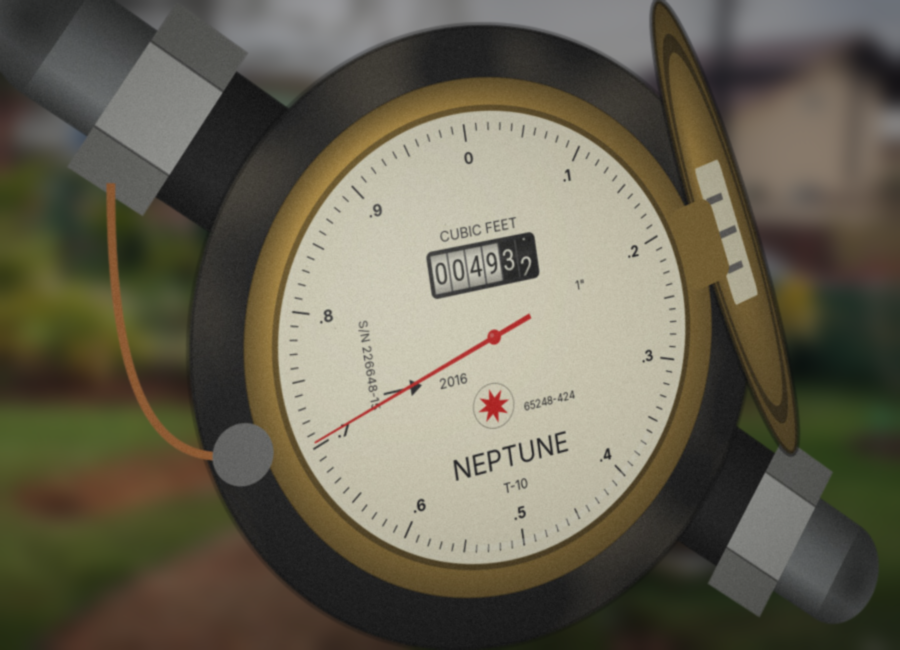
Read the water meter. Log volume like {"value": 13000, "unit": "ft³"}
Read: {"value": 4931.70, "unit": "ft³"}
